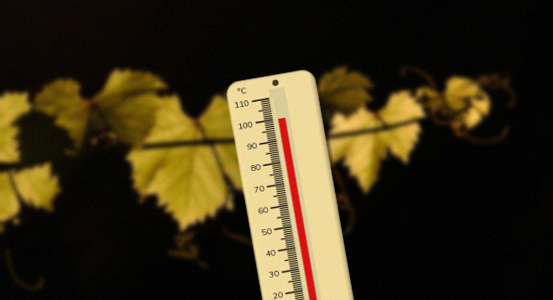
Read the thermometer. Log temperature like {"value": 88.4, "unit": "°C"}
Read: {"value": 100, "unit": "°C"}
